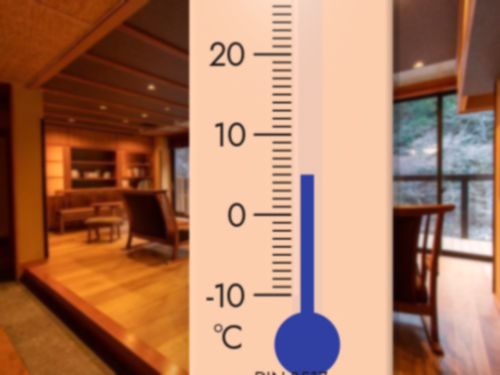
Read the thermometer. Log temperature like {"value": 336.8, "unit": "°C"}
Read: {"value": 5, "unit": "°C"}
